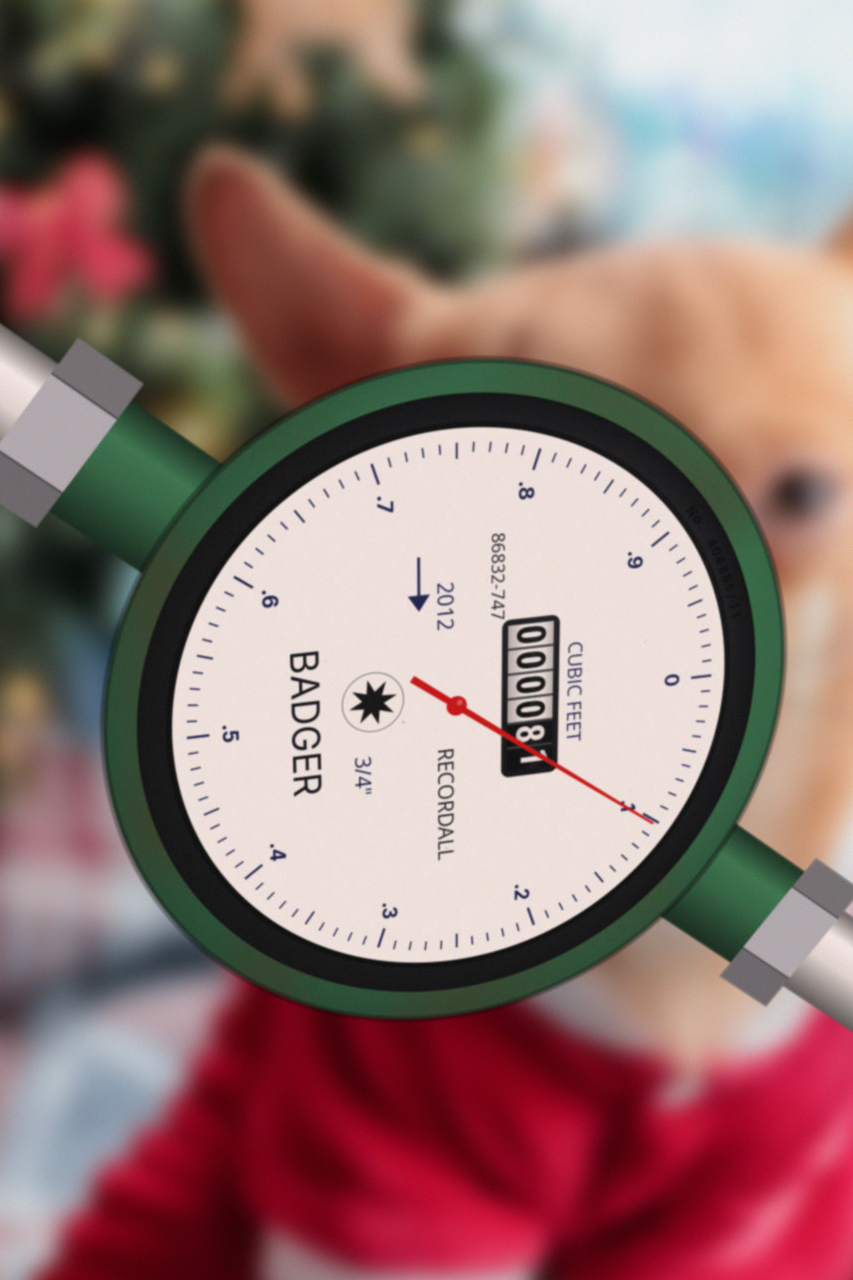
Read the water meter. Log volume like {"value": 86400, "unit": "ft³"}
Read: {"value": 81.10, "unit": "ft³"}
